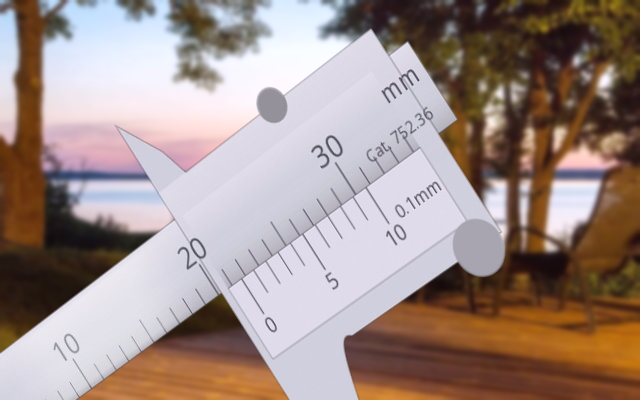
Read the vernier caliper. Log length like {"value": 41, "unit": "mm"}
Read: {"value": 21.7, "unit": "mm"}
